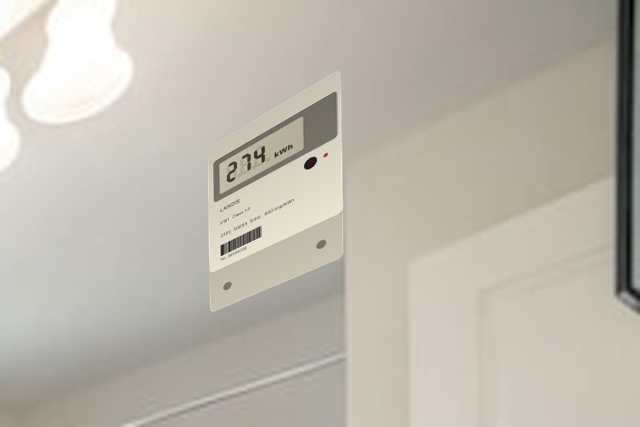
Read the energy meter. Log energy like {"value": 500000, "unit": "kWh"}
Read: {"value": 274, "unit": "kWh"}
